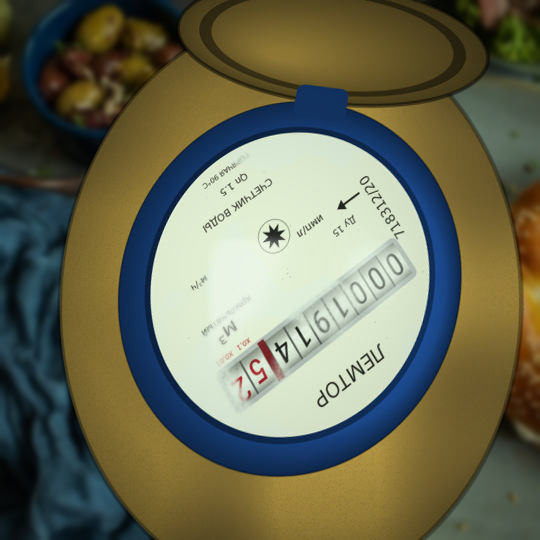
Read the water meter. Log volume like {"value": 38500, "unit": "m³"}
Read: {"value": 1914.52, "unit": "m³"}
